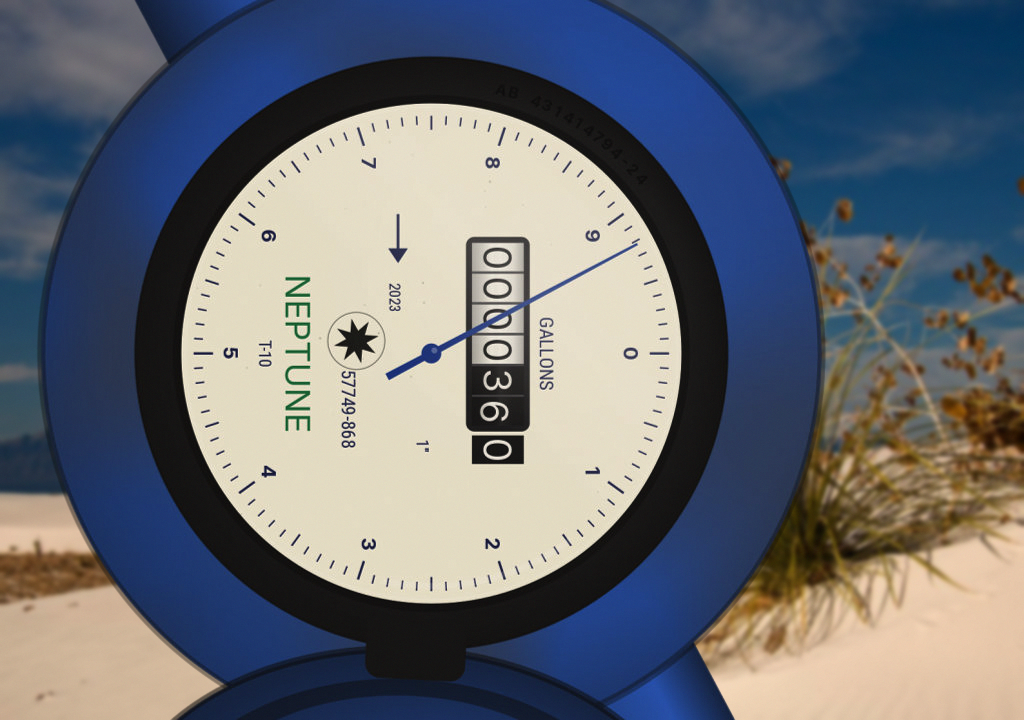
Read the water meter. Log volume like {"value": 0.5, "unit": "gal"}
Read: {"value": 359.2, "unit": "gal"}
